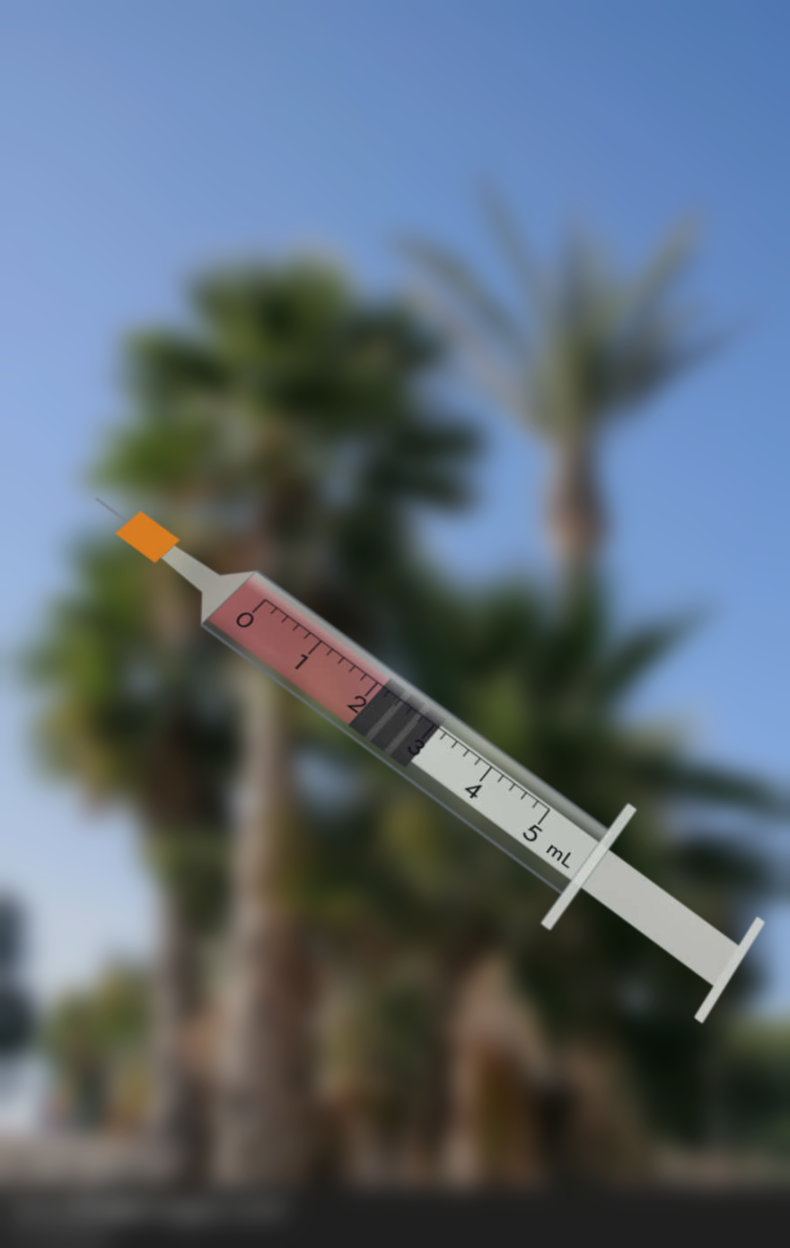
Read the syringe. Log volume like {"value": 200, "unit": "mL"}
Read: {"value": 2.1, "unit": "mL"}
